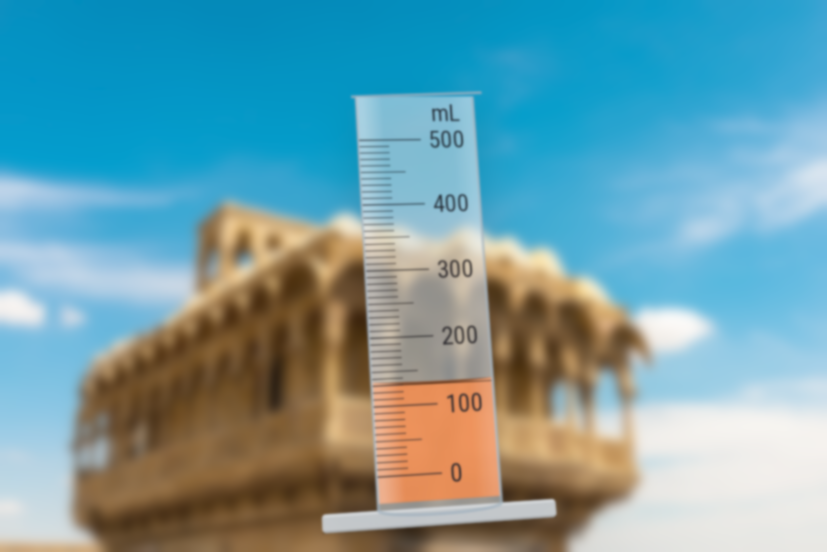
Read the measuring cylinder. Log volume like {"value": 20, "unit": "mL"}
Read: {"value": 130, "unit": "mL"}
